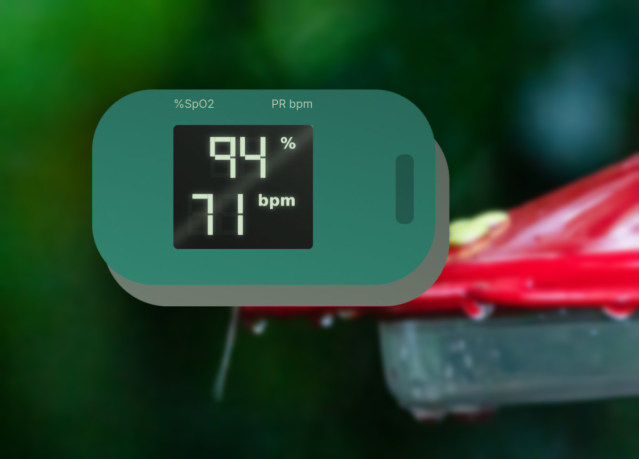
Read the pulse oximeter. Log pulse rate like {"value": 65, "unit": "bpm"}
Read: {"value": 71, "unit": "bpm"}
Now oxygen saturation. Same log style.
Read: {"value": 94, "unit": "%"}
